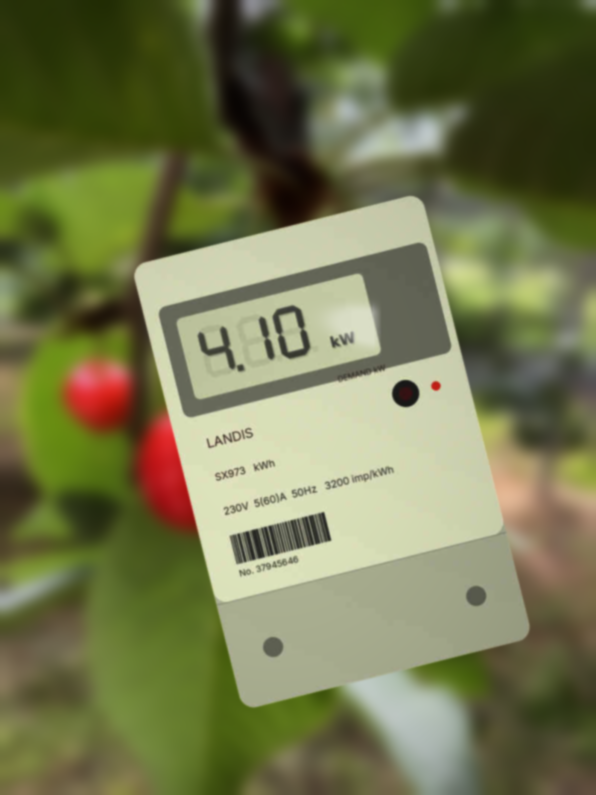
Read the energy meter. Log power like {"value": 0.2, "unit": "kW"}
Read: {"value": 4.10, "unit": "kW"}
